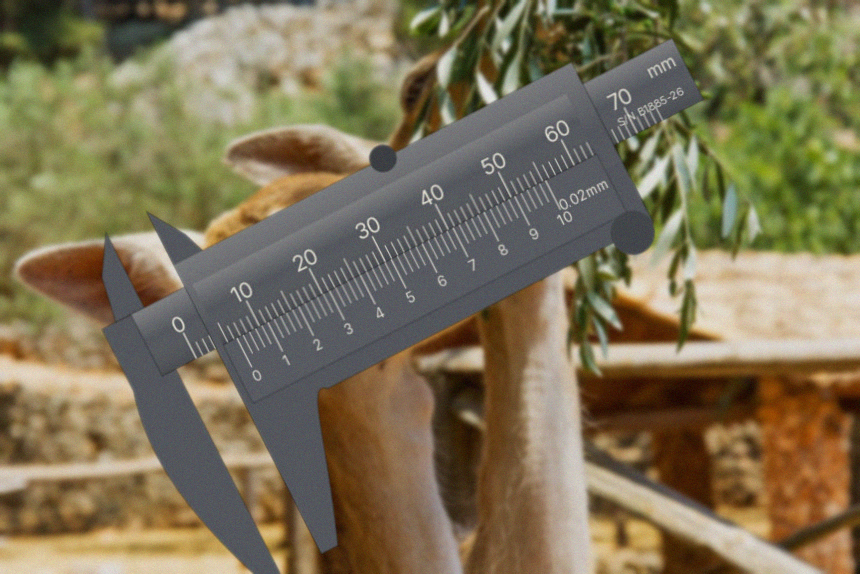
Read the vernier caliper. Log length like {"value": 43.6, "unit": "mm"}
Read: {"value": 6.4, "unit": "mm"}
